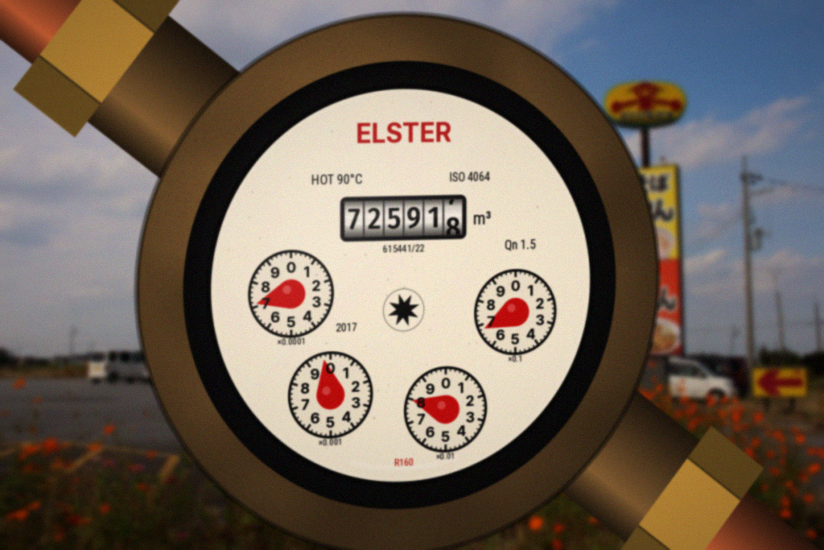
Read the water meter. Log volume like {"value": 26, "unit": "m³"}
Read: {"value": 725917.6797, "unit": "m³"}
